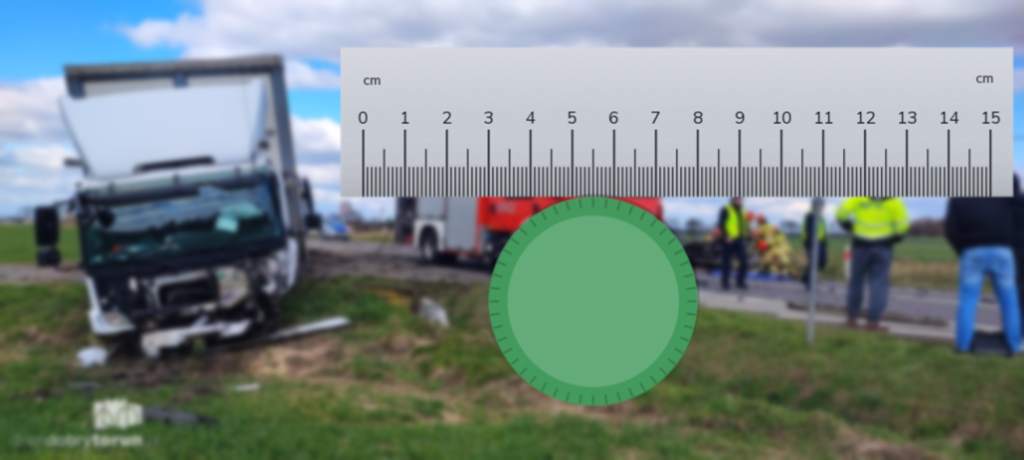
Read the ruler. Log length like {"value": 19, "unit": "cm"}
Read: {"value": 5, "unit": "cm"}
